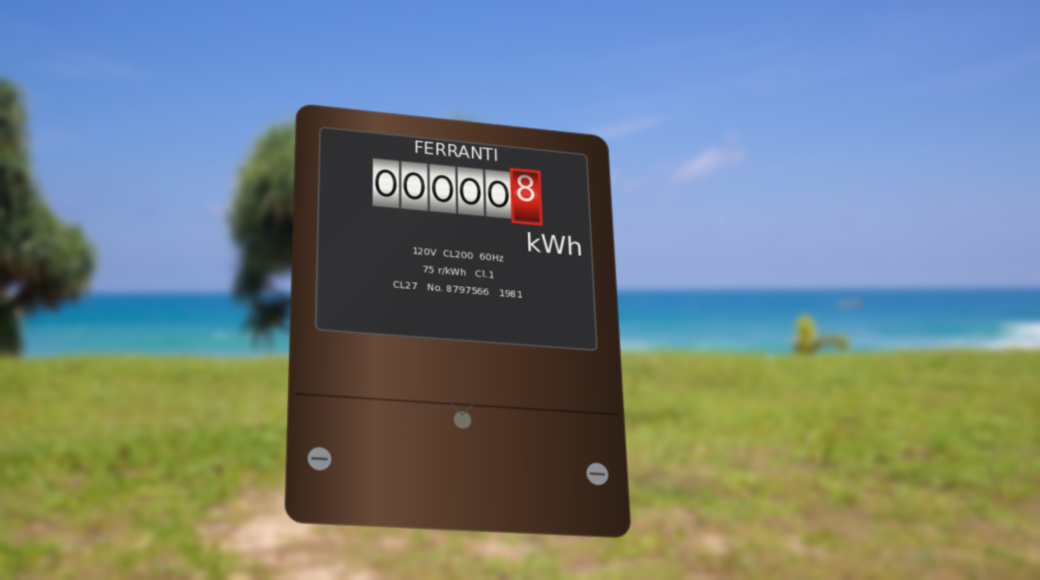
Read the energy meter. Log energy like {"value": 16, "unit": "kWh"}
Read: {"value": 0.8, "unit": "kWh"}
